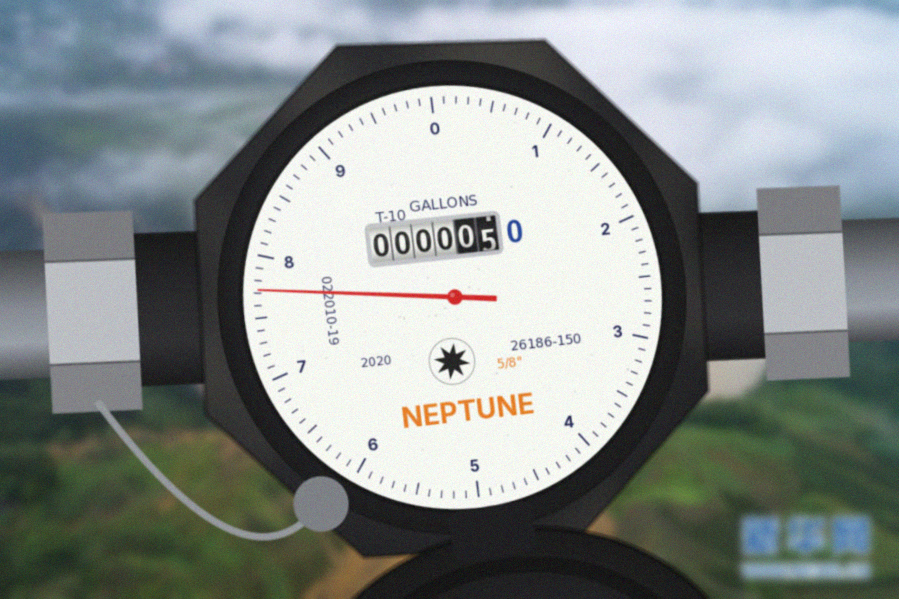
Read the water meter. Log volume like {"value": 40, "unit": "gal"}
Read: {"value": 47.7, "unit": "gal"}
